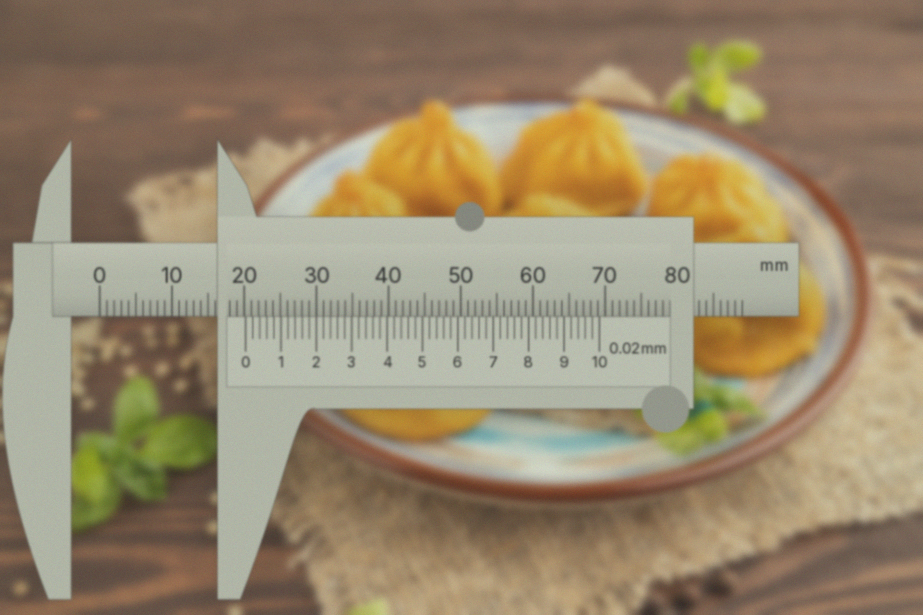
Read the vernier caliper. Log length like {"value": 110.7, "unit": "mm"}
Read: {"value": 20.2, "unit": "mm"}
